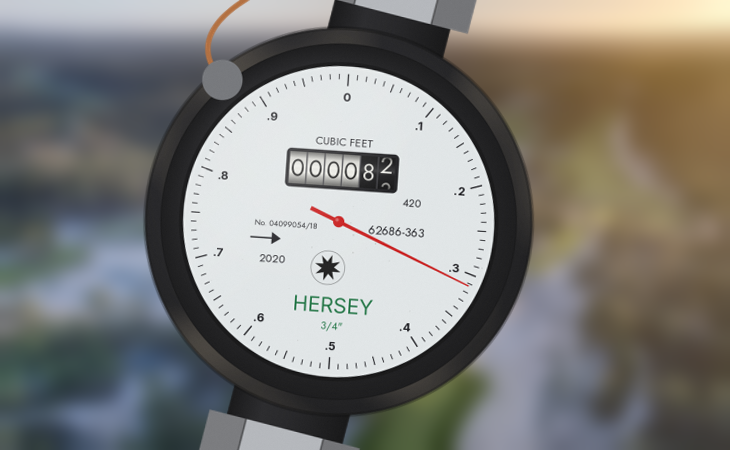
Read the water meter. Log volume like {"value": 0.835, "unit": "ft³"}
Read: {"value": 82.31, "unit": "ft³"}
